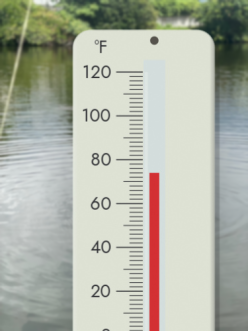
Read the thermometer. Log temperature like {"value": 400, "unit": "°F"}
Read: {"value": 74, "unit": "°F"}
